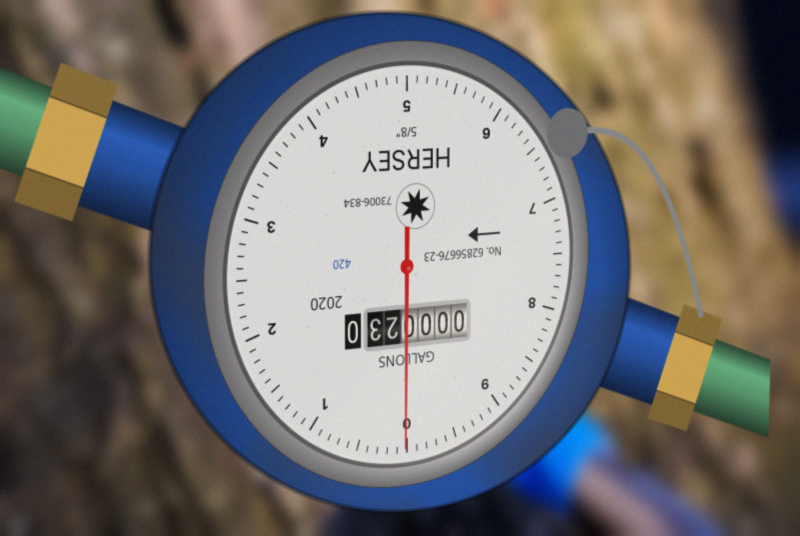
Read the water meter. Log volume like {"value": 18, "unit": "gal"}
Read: {"value": 230.0, "unit": "gal"}
